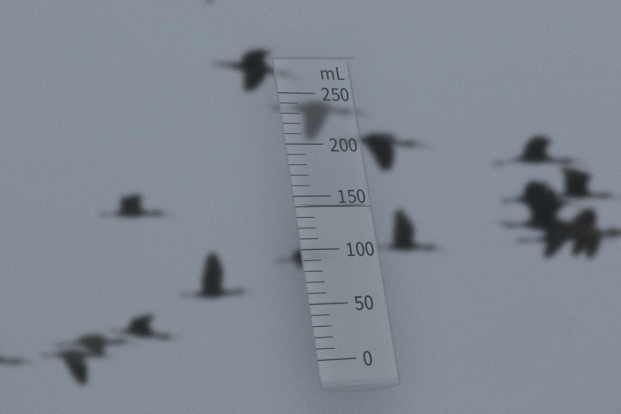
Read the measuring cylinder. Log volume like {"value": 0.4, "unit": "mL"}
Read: {"value": 140, "unit": "mL"}
